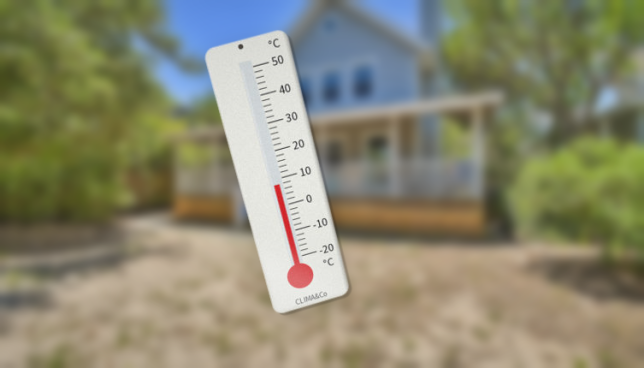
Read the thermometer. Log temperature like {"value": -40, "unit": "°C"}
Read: {"value": 8, "unit": "°C"}
